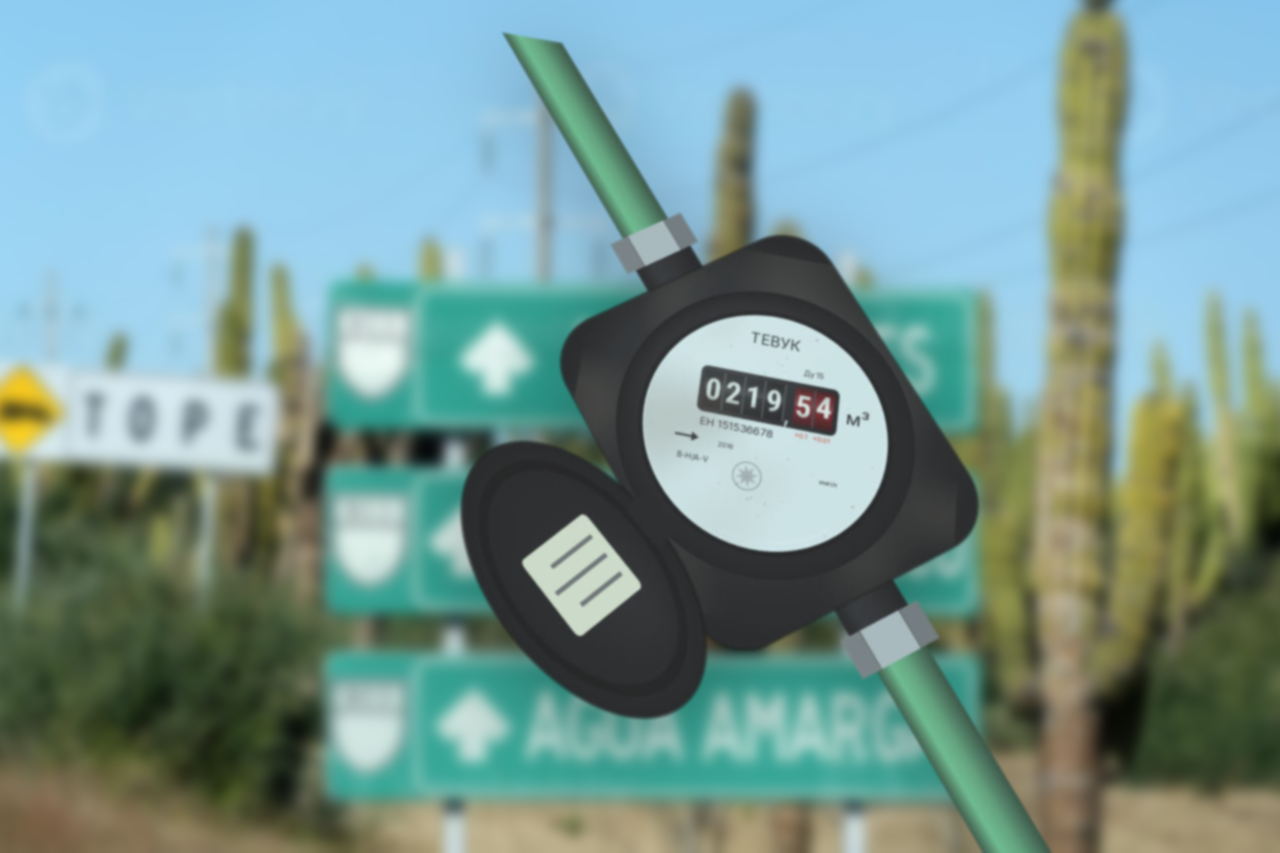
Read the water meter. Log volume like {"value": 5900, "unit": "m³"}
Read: {"value": 219.54, "unit": "m³"}
